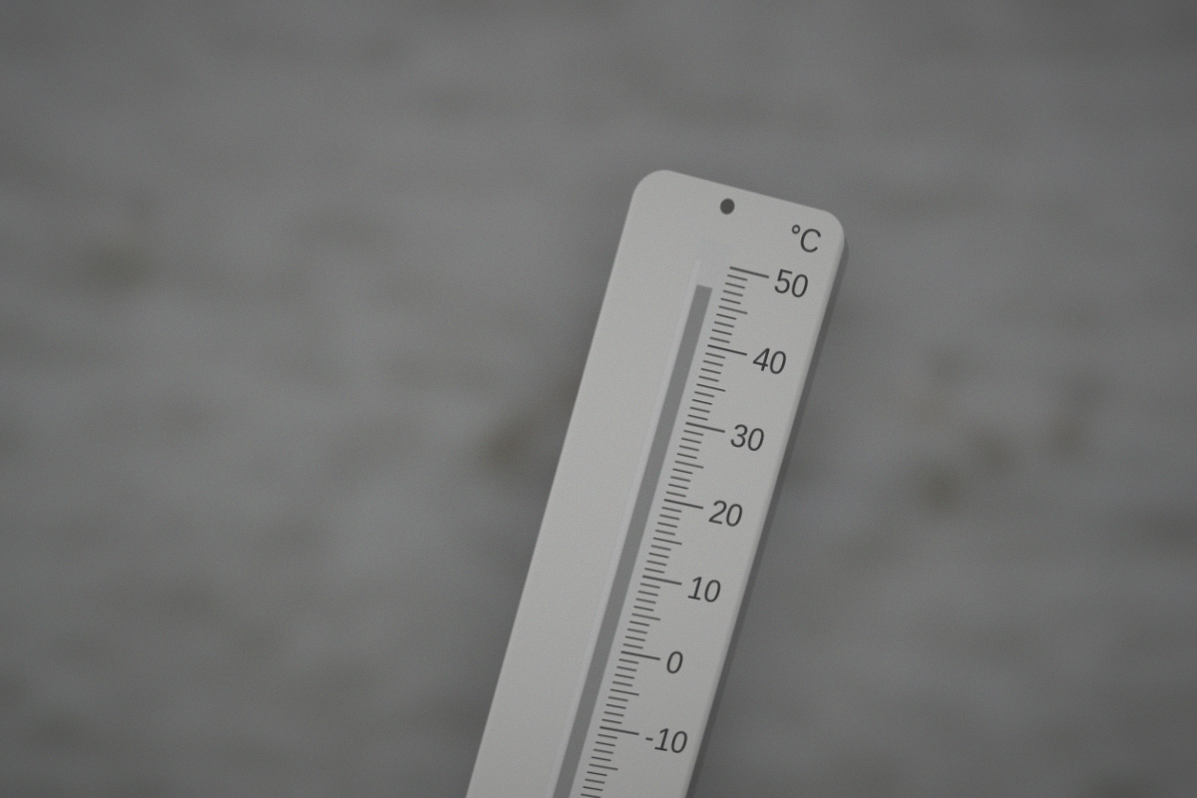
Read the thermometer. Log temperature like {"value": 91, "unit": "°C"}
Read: {"value": 47, "unit": "°C"}
